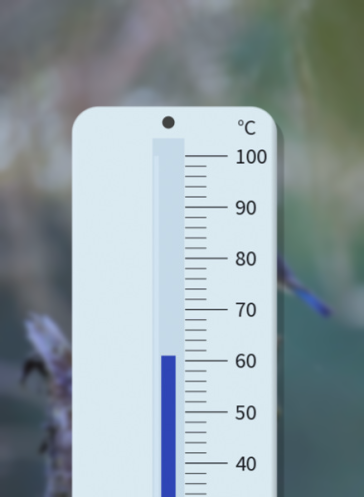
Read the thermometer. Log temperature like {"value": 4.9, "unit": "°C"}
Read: {"value": 61, "unit": "°C"}
